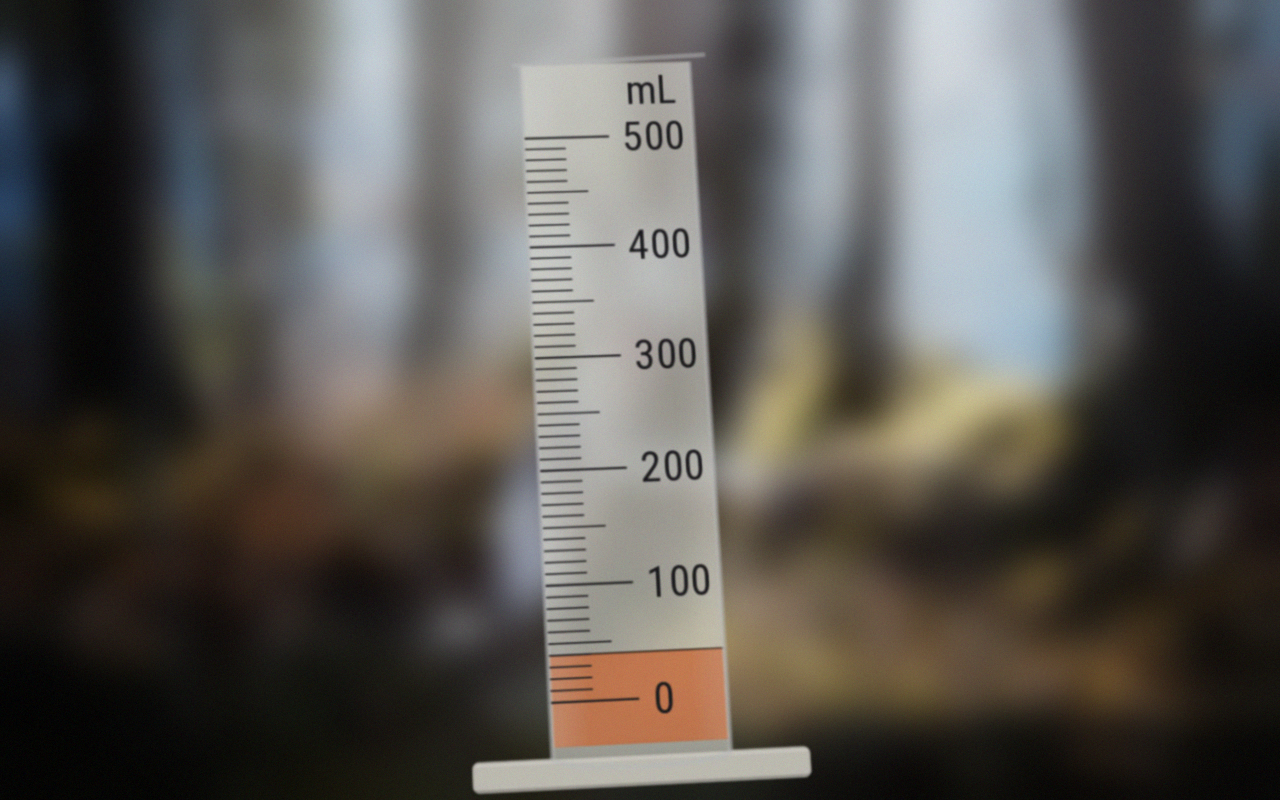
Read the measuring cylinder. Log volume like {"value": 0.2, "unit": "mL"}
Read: {"value": 40, "unit": "mL"}
